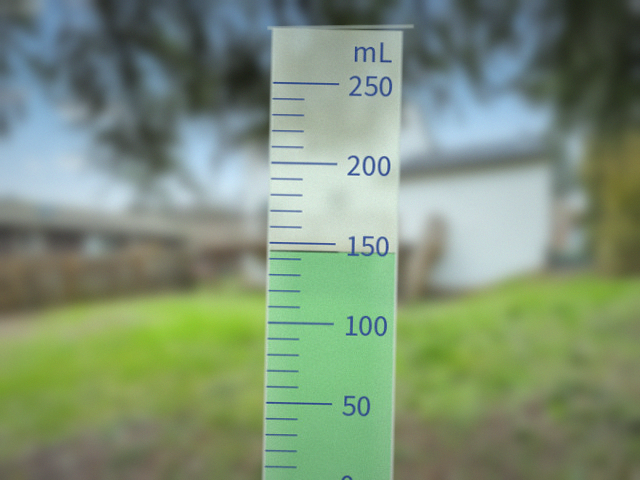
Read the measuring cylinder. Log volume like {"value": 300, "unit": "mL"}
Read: {"value": 145, "unit": "mL"}
